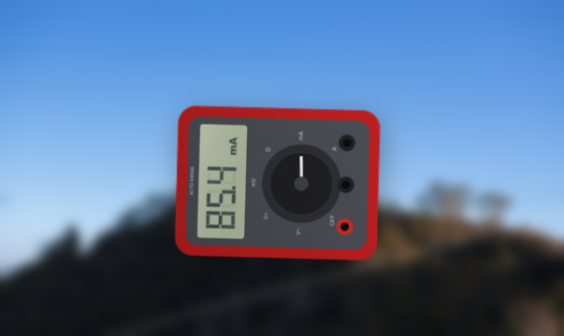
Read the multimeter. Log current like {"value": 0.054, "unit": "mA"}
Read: {"value": 85.4, "unit": "mA"}
